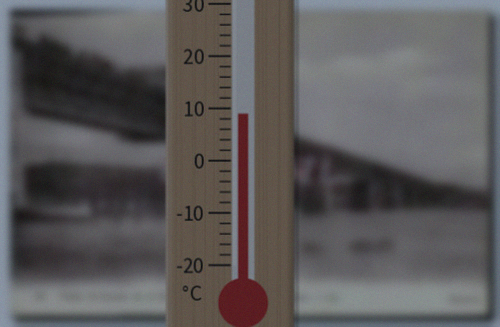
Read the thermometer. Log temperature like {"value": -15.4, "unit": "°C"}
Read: {"value": 9, "unit": "°C"}
